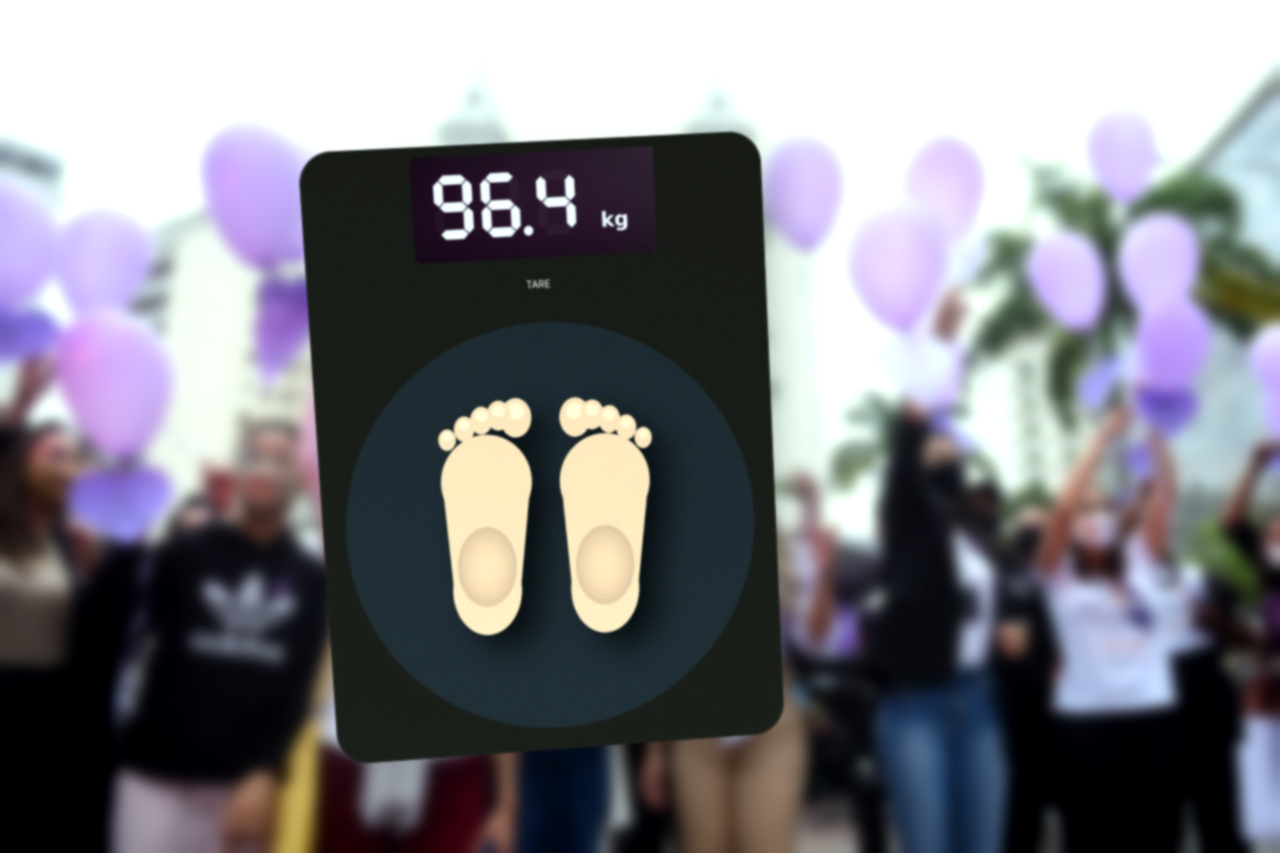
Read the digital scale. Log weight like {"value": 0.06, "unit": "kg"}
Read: {"value": 96.4, "unit": "kg"}
